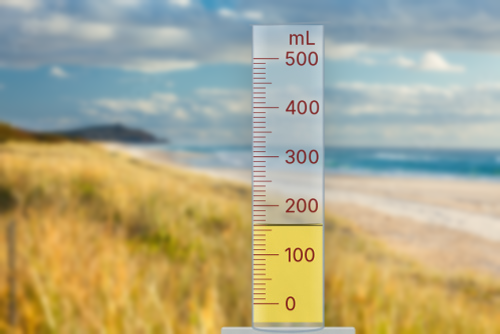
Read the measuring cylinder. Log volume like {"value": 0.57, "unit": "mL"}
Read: {"value": 160, "unit": "mL"}
